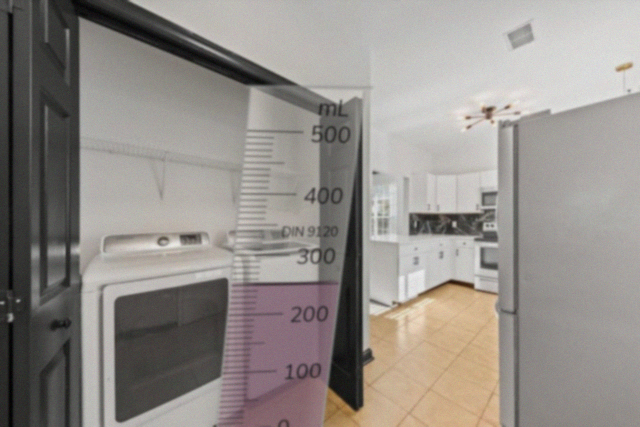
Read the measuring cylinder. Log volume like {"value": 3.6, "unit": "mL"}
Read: {"value": 250, "unit": "mL"}
